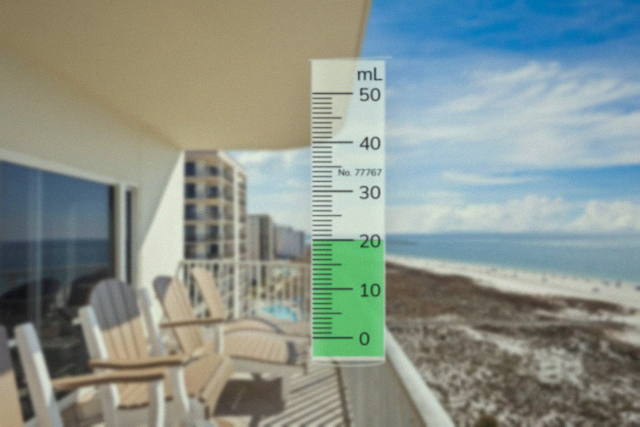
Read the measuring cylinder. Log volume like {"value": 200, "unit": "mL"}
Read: {"value": 20, "unit": "mL"}
